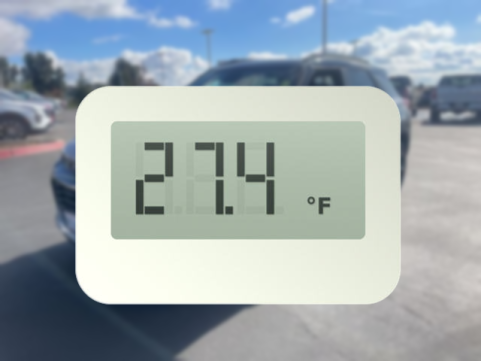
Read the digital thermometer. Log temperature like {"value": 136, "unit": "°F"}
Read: {"value": 27.4, "unit": "°F"}
